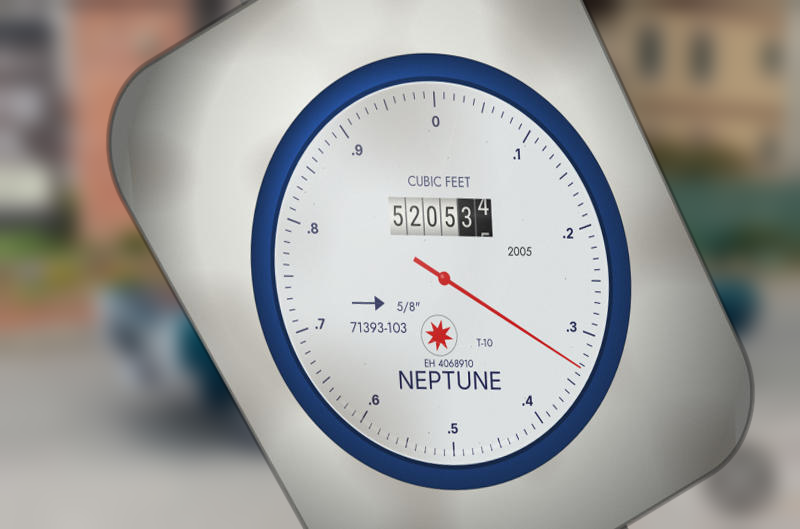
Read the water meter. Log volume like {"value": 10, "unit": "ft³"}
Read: {"value": 520534.33, "unit": "ft³"}
